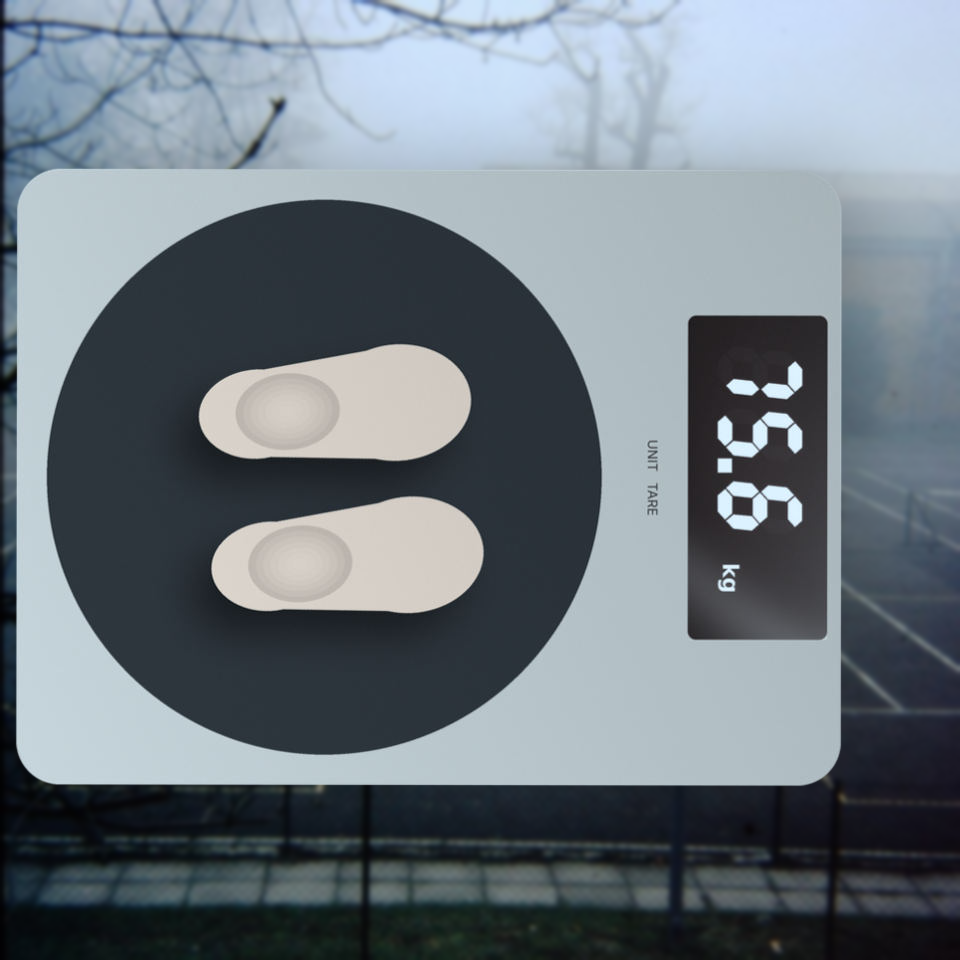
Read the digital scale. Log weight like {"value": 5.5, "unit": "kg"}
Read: {"value": 75.6, "unit": "kg"}
